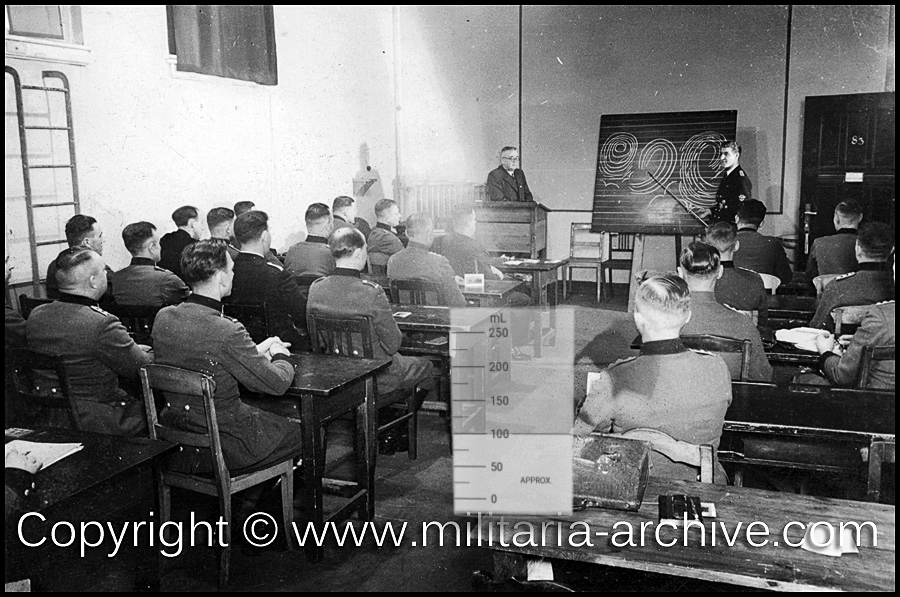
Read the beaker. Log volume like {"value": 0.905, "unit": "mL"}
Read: {"value": 100, "unit": "mL"}
